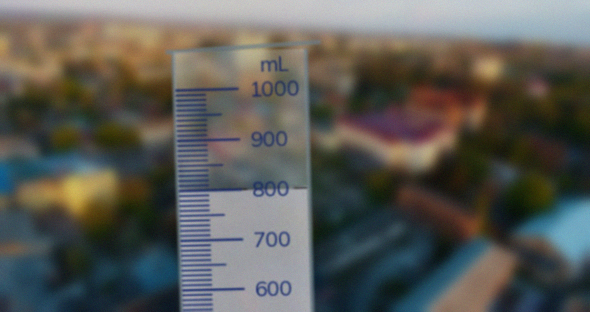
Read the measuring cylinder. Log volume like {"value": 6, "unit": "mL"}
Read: {"value": 800, "unit": "mL"}
